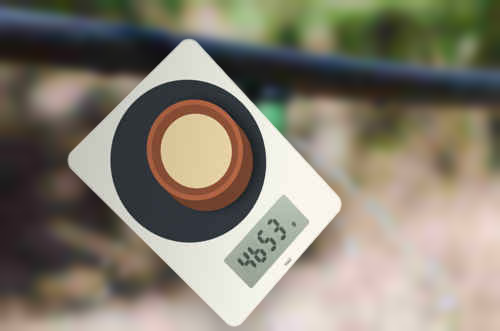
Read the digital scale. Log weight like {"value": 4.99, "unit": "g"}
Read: {"value": 4653, "unit": "g"}
